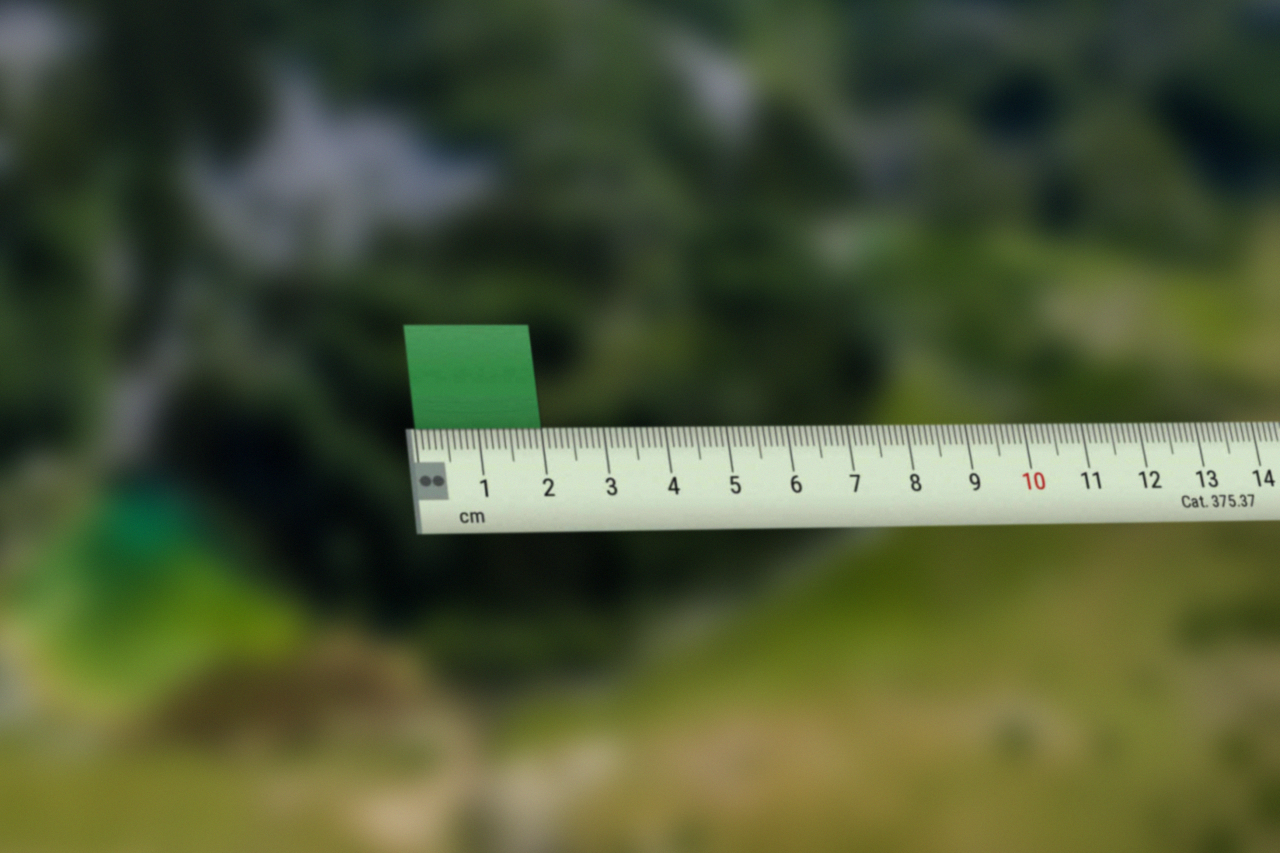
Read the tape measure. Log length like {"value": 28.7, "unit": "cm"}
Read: {"value": 2, "unit": "cm"}
